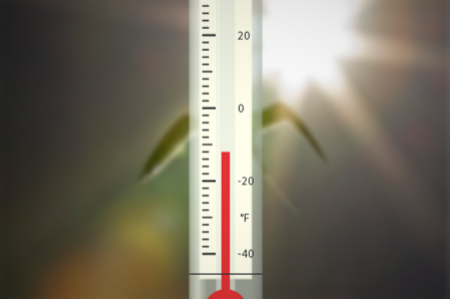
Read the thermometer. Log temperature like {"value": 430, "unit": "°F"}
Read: {"value": -12, "unit": "°F"}
